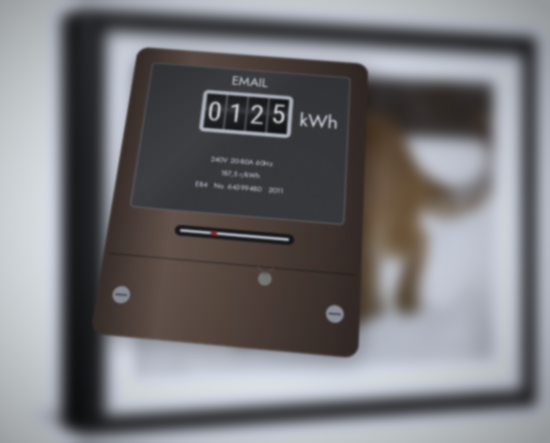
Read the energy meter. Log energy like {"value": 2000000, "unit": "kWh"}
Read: {"value": 125, "unit": "kWh"}
